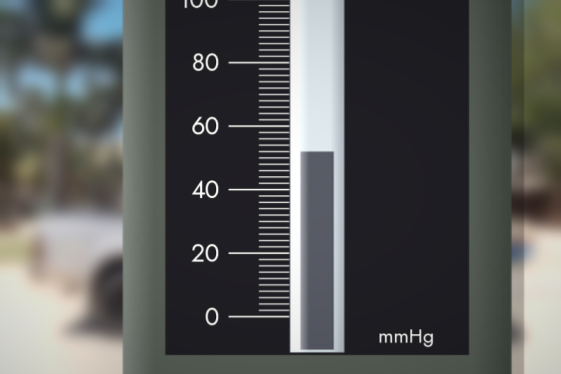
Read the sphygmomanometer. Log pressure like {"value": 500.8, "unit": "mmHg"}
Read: {"value": 52, "unit": "mmHg"}
